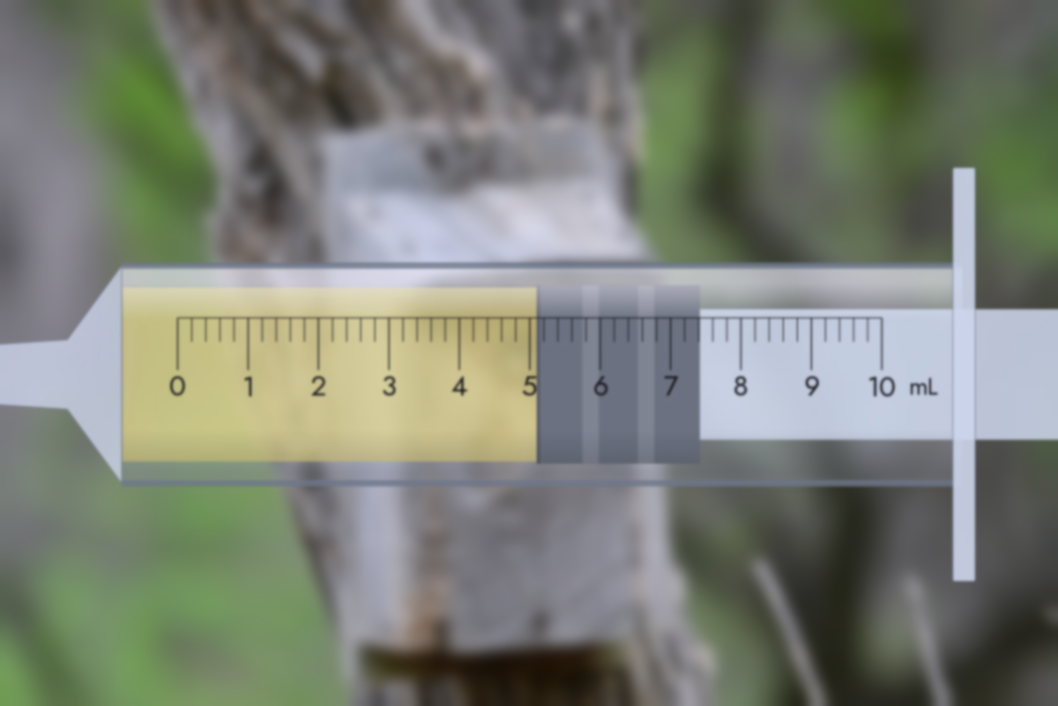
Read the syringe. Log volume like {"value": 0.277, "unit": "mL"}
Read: {"value": 5.1, "unit": "mL"}
